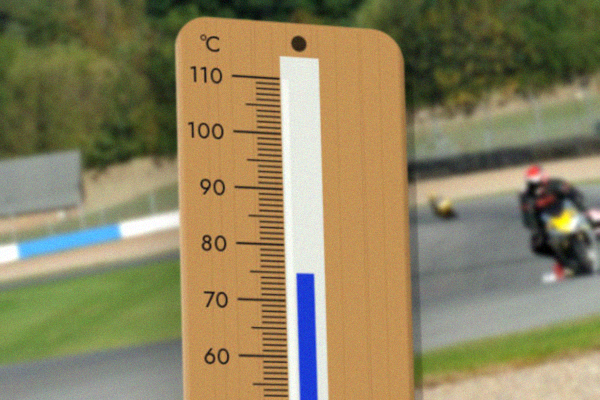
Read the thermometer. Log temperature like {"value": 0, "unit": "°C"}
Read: {"value": 75, "unit": "°C"}
